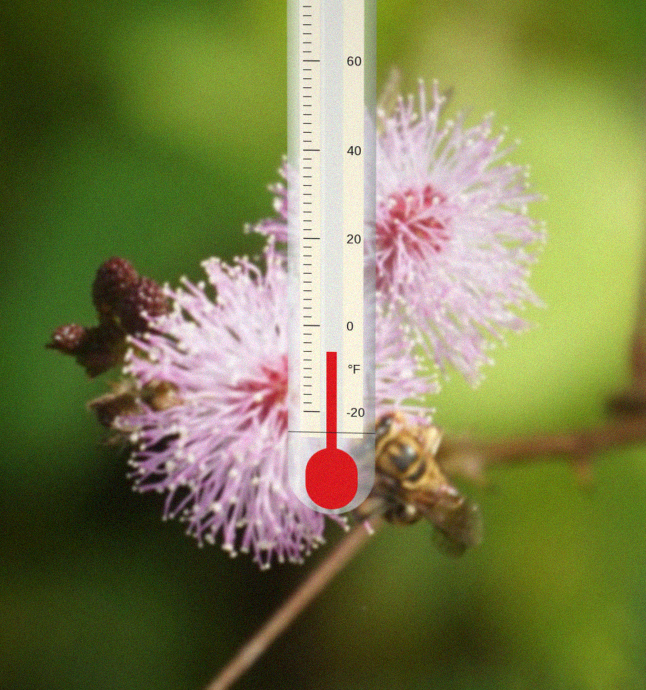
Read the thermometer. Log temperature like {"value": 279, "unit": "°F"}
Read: {"value": -6, "unit": "°F"}
